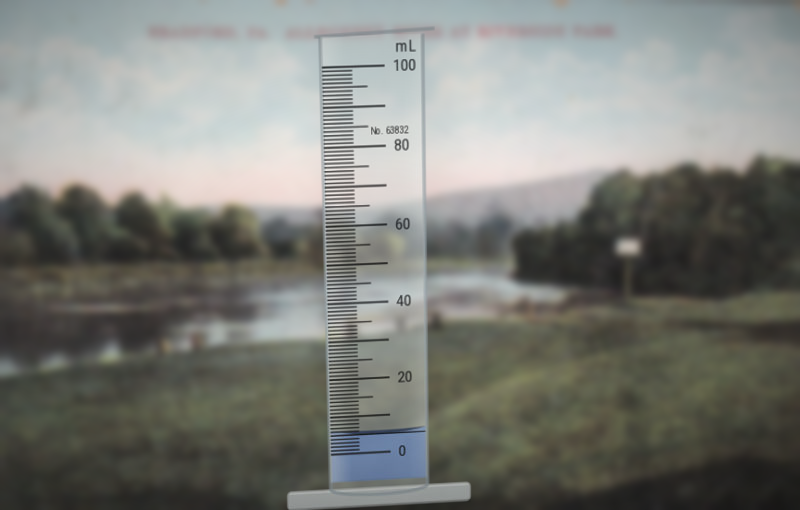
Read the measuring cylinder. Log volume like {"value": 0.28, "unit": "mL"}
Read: {"value": 5, "unit": "mL"}
